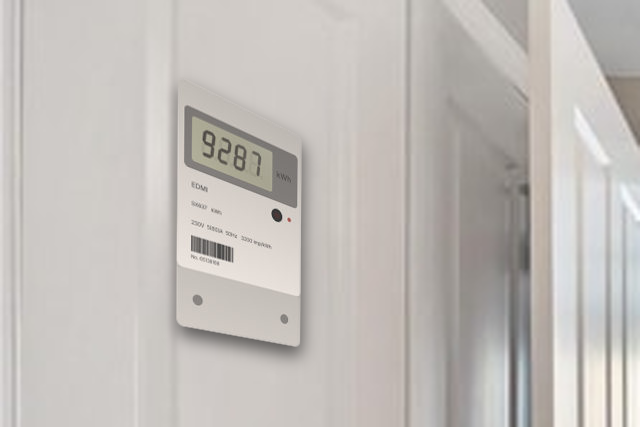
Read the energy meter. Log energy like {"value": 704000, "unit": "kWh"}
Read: {"value": 9287, "unit": "kWh"}
